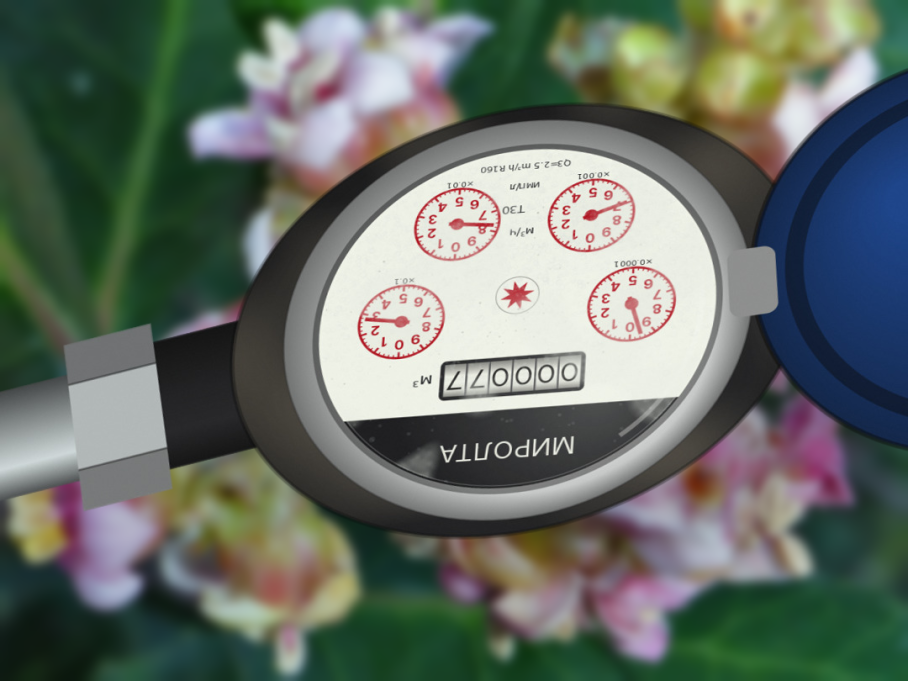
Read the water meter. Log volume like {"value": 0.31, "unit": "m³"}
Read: {"value": 77.2769, "unit": "m³"}
